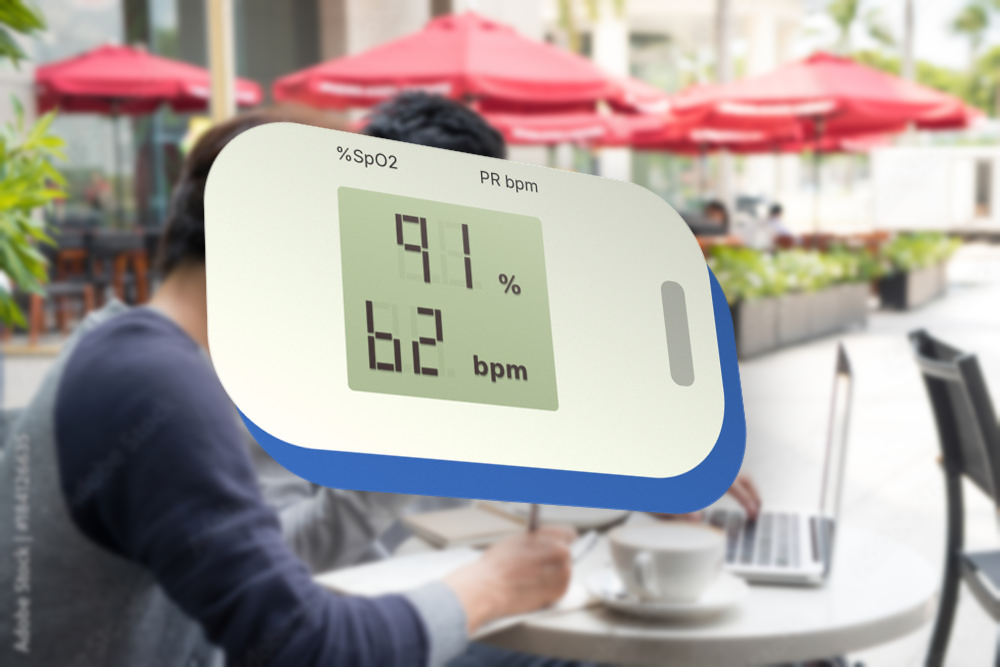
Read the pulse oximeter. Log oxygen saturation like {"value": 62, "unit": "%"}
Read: {"value": 91, "unit": "%"}
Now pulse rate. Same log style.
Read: {"value": 62, "unit": "bpm"}
